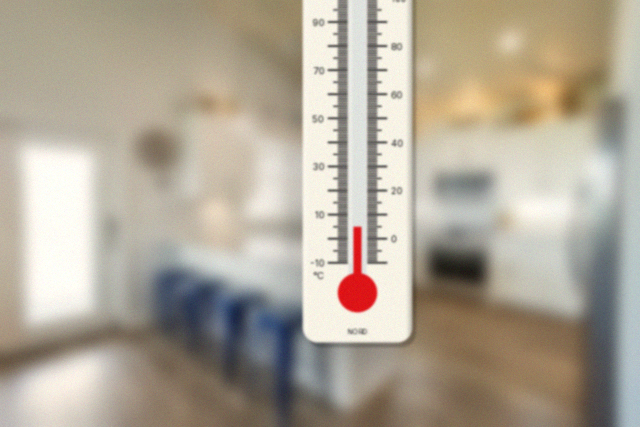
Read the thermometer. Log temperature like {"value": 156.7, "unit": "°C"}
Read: {"value": 5, "unit": "°C"}
